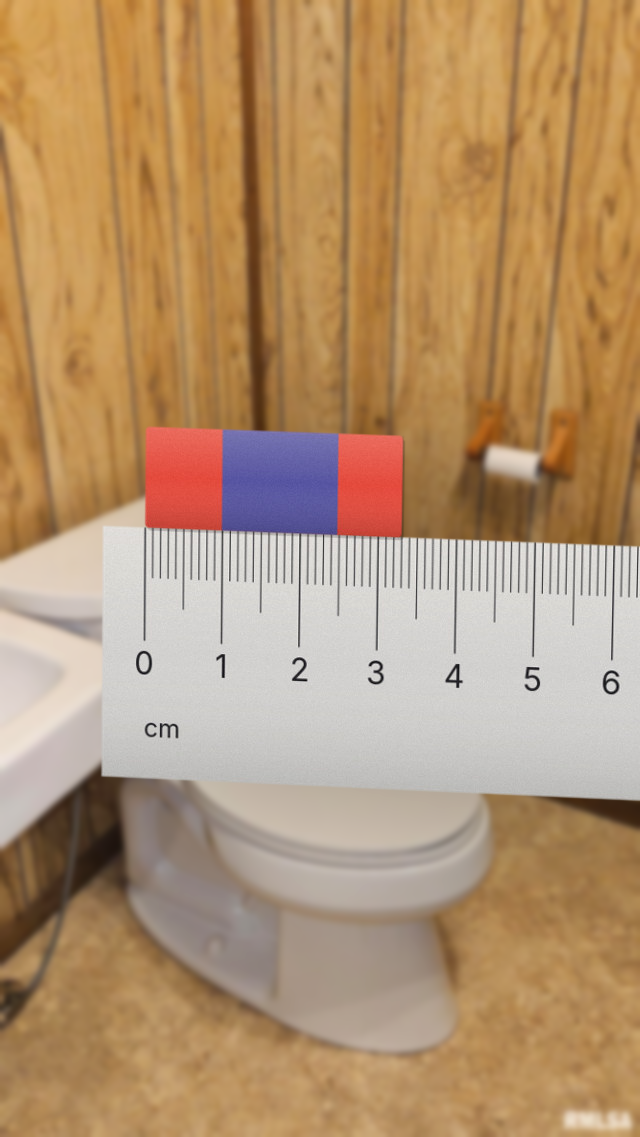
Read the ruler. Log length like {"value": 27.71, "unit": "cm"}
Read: {"value": 3.3, "unit": "cm"}
